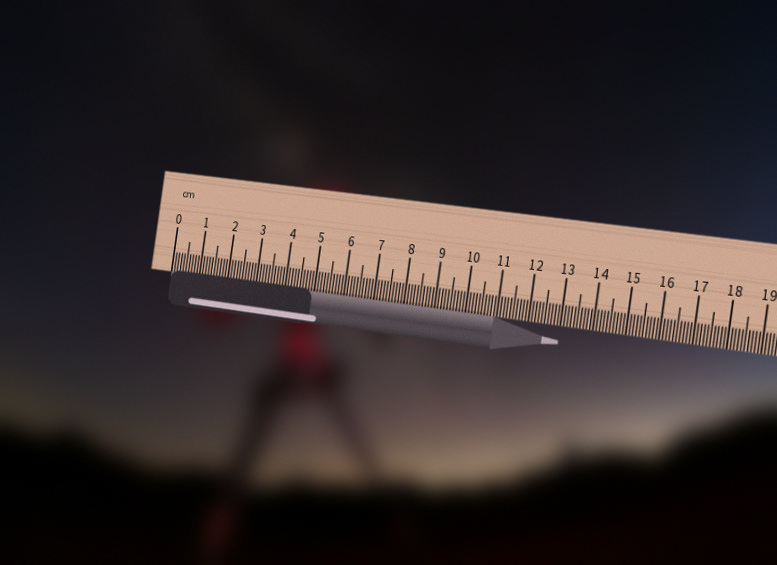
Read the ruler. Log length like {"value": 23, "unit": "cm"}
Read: {"value": 13, "unit": "cm"}
